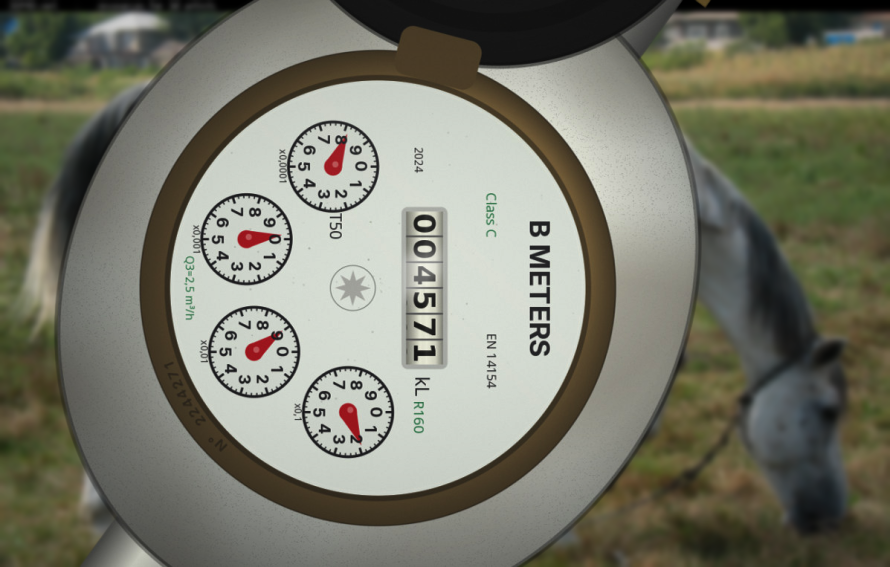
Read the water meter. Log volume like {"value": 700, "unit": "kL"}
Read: {"value": 4571.1898, "unit": "kL"}
